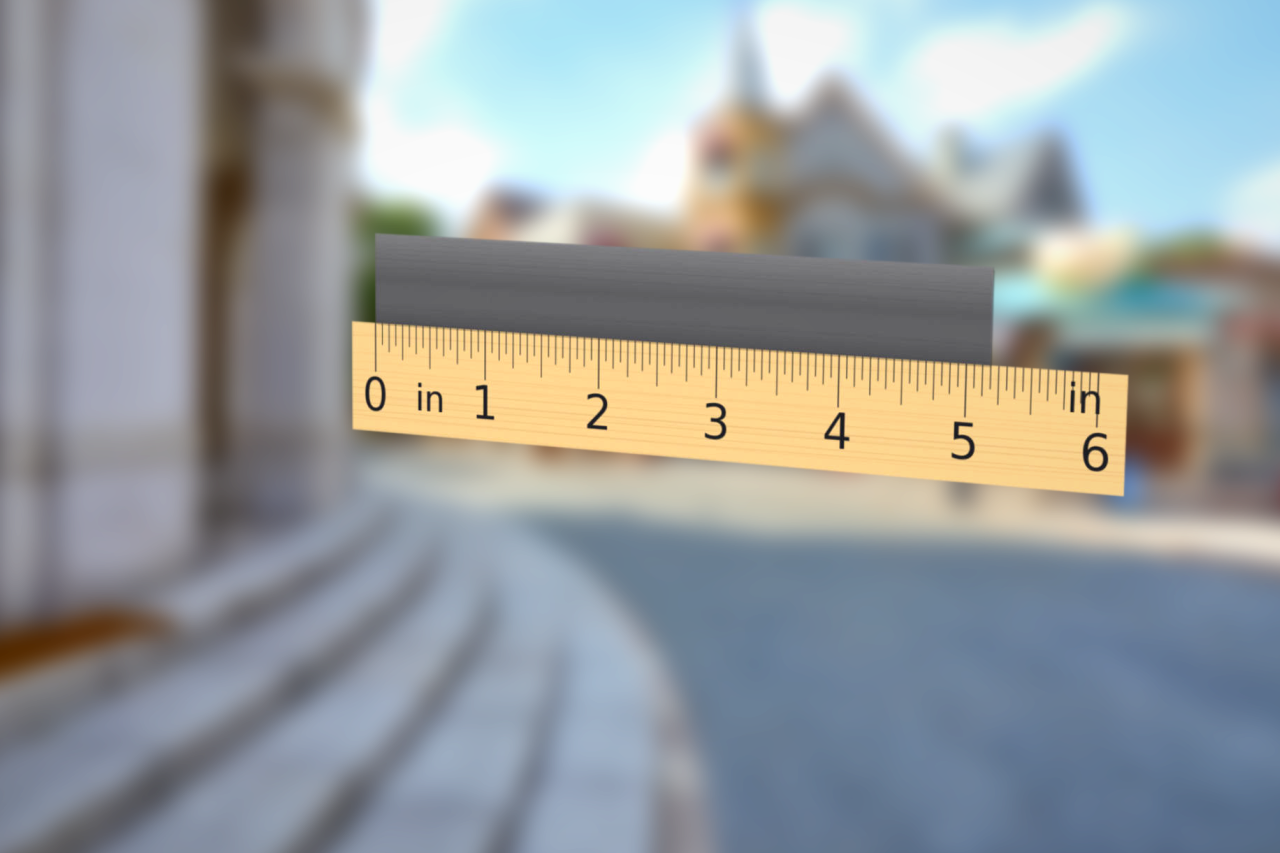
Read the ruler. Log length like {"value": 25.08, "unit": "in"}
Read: {"value": 5.1875, "unit": "in"}
